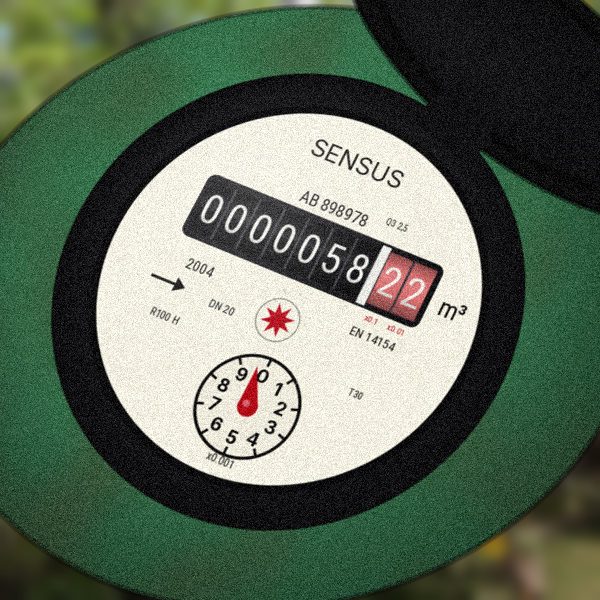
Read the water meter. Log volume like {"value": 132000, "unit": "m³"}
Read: {"value": 58.219, "unit": "m³"}
